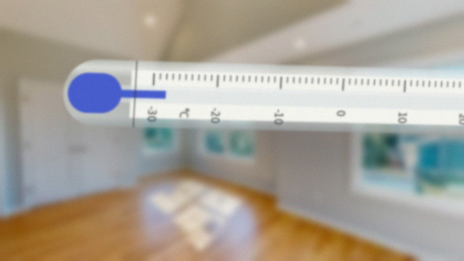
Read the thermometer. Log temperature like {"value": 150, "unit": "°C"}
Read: {"value": -28, "unit": "°C"}
